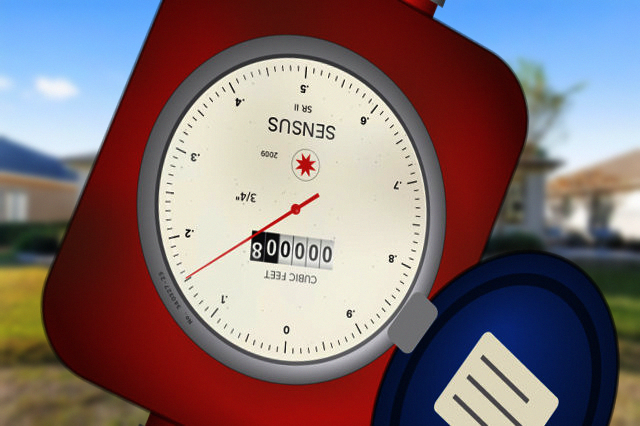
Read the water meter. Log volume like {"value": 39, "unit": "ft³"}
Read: {"value": 8.15, "unit": "ft³"}
